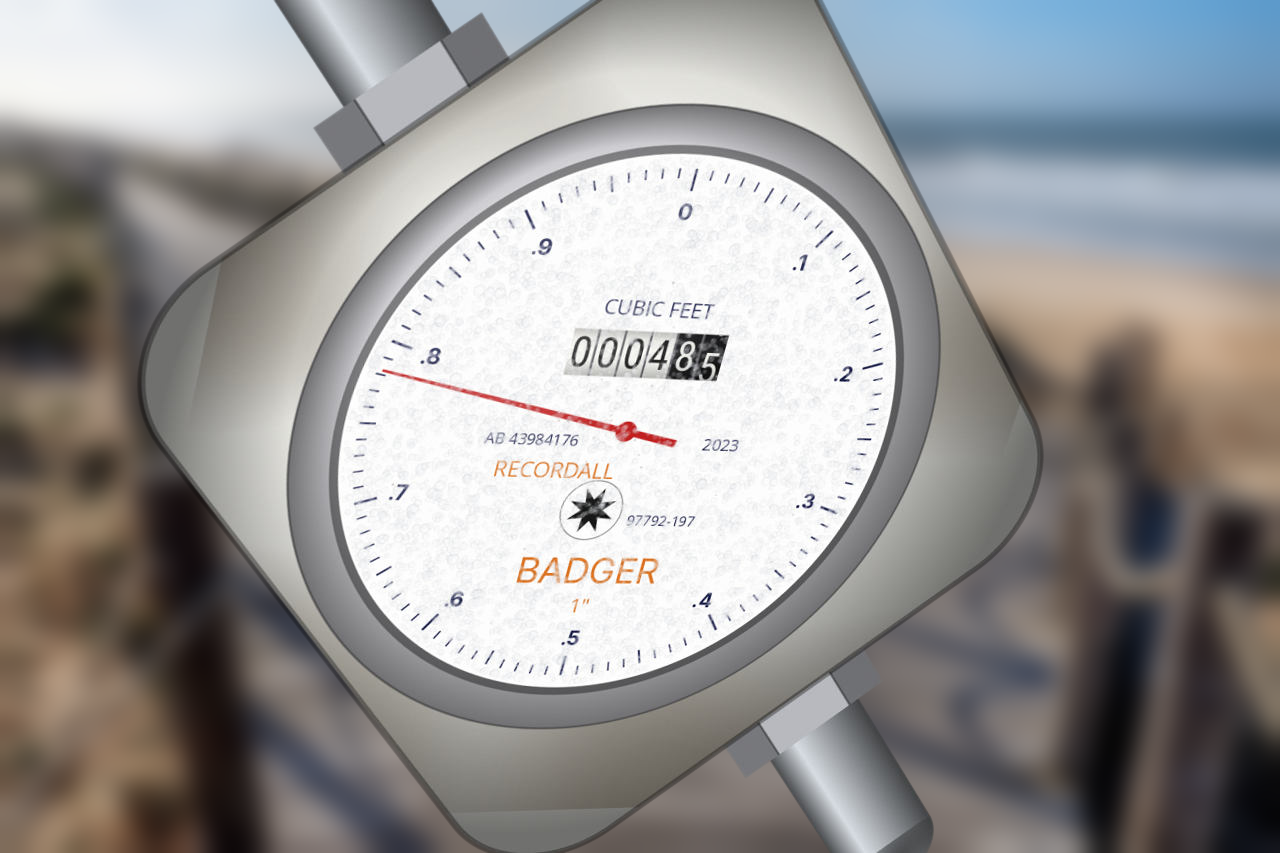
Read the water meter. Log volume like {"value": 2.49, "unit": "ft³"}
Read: {"value": 484.78, "unit": "ft³"}
